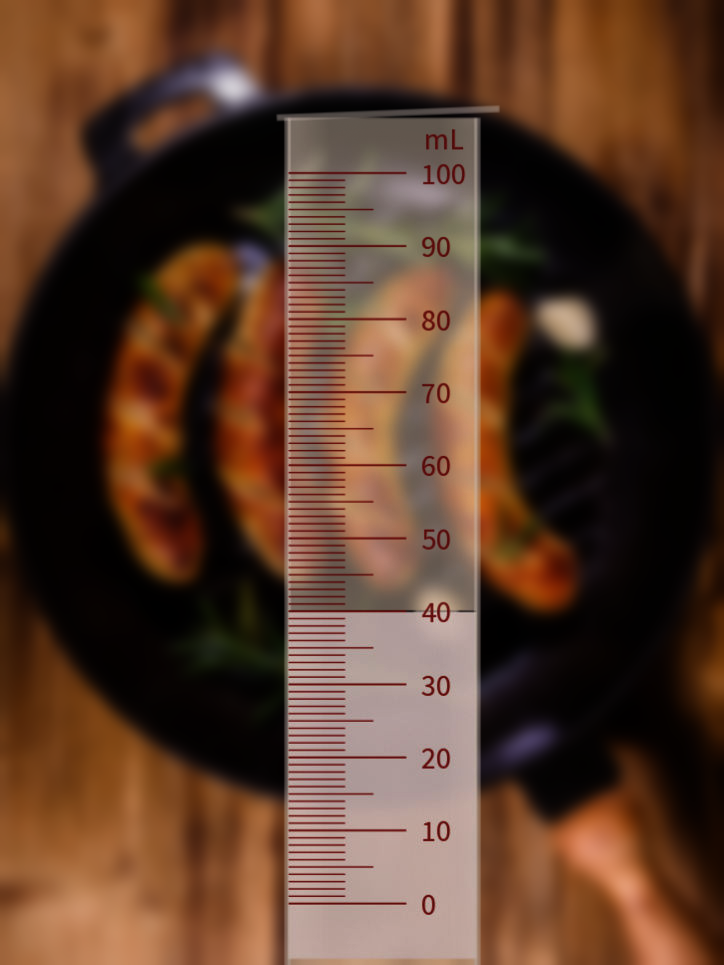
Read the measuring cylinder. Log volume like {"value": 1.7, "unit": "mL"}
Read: {"value": 40, "unit": "mL"}
